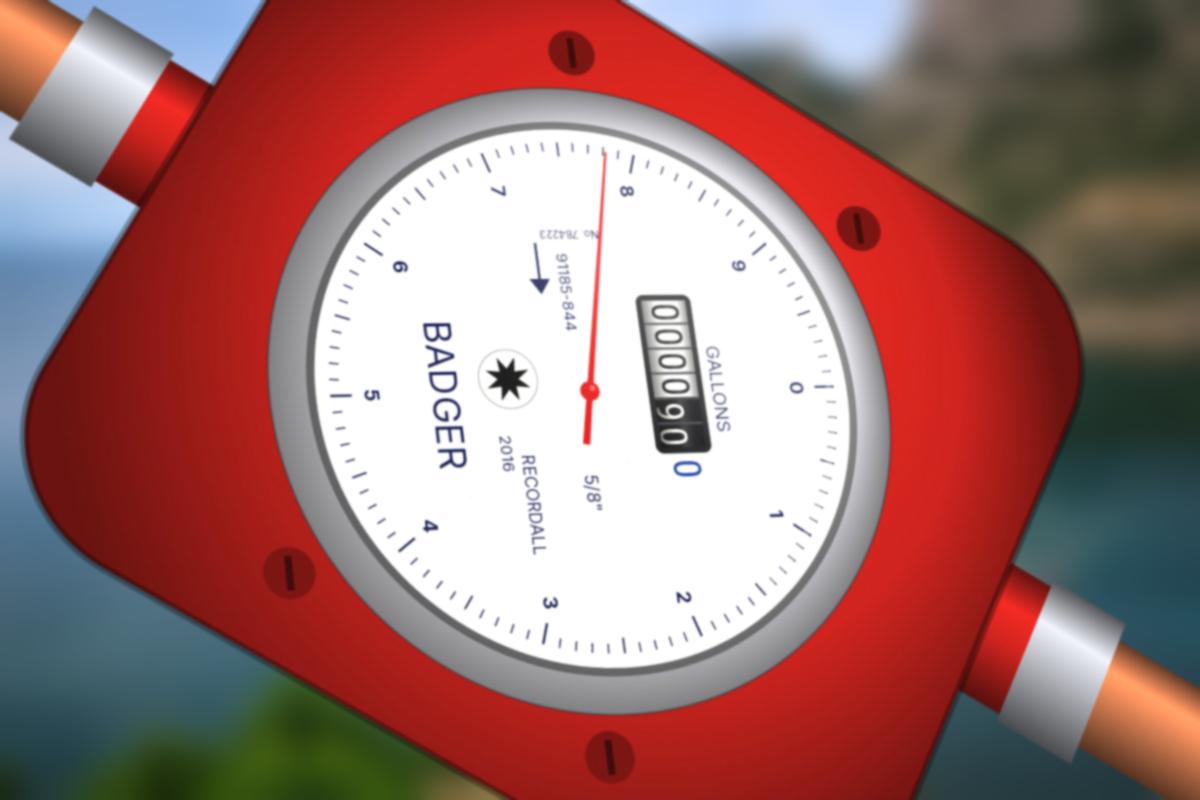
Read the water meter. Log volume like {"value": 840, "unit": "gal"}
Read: {"value": 897.8, "unit": "gal"}
